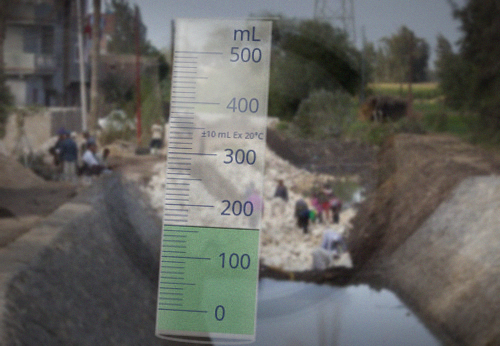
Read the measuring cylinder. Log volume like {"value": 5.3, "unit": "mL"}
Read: {"value": 160, "unit": "mL"}
